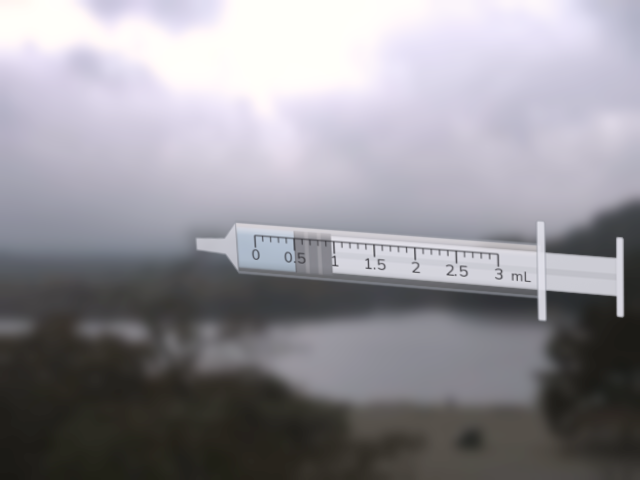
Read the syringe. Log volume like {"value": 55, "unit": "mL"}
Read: {"value": 0.5, "unit": "mL"}
